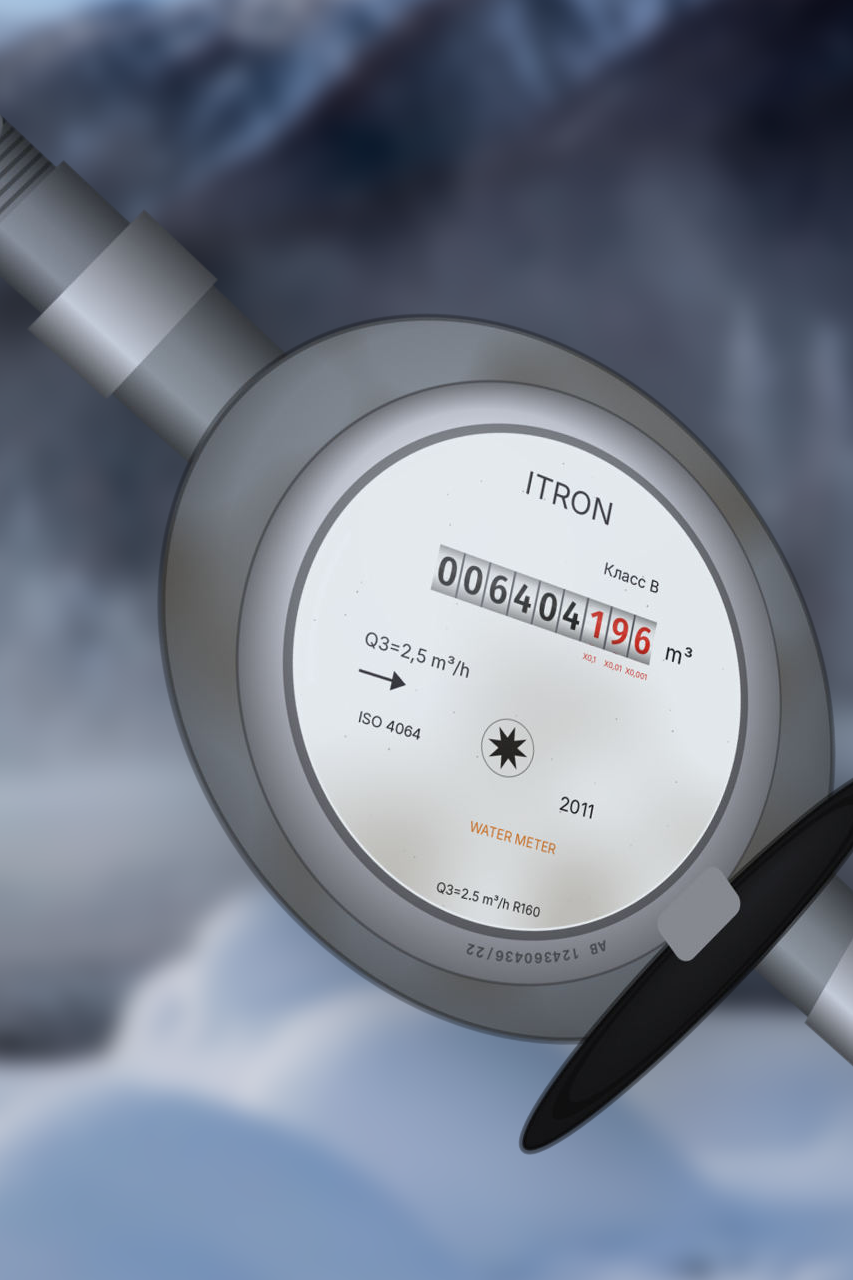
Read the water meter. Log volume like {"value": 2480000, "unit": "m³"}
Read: {"value": 6404.196, "unit": "m³"}
